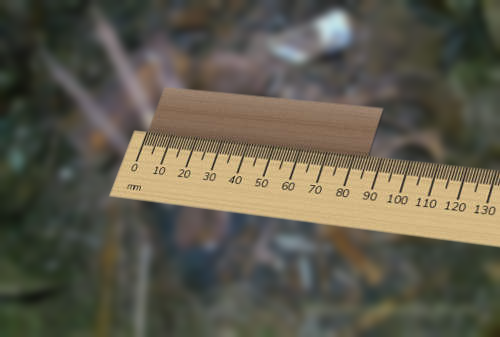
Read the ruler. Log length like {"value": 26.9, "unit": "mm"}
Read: {"value": 85, "unit": "mm"}
